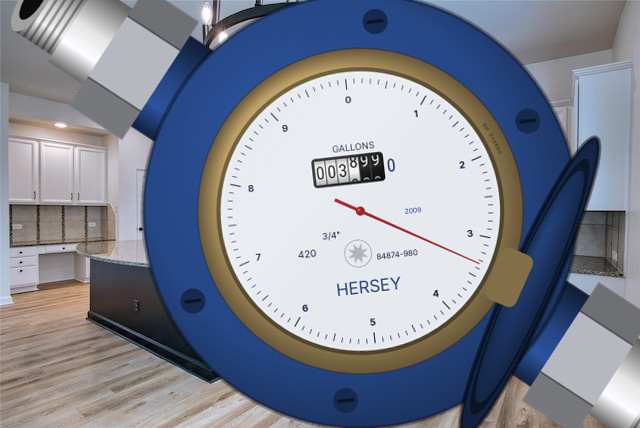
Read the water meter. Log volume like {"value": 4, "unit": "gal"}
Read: {"value": 38993.3, "unit": "gal"}
